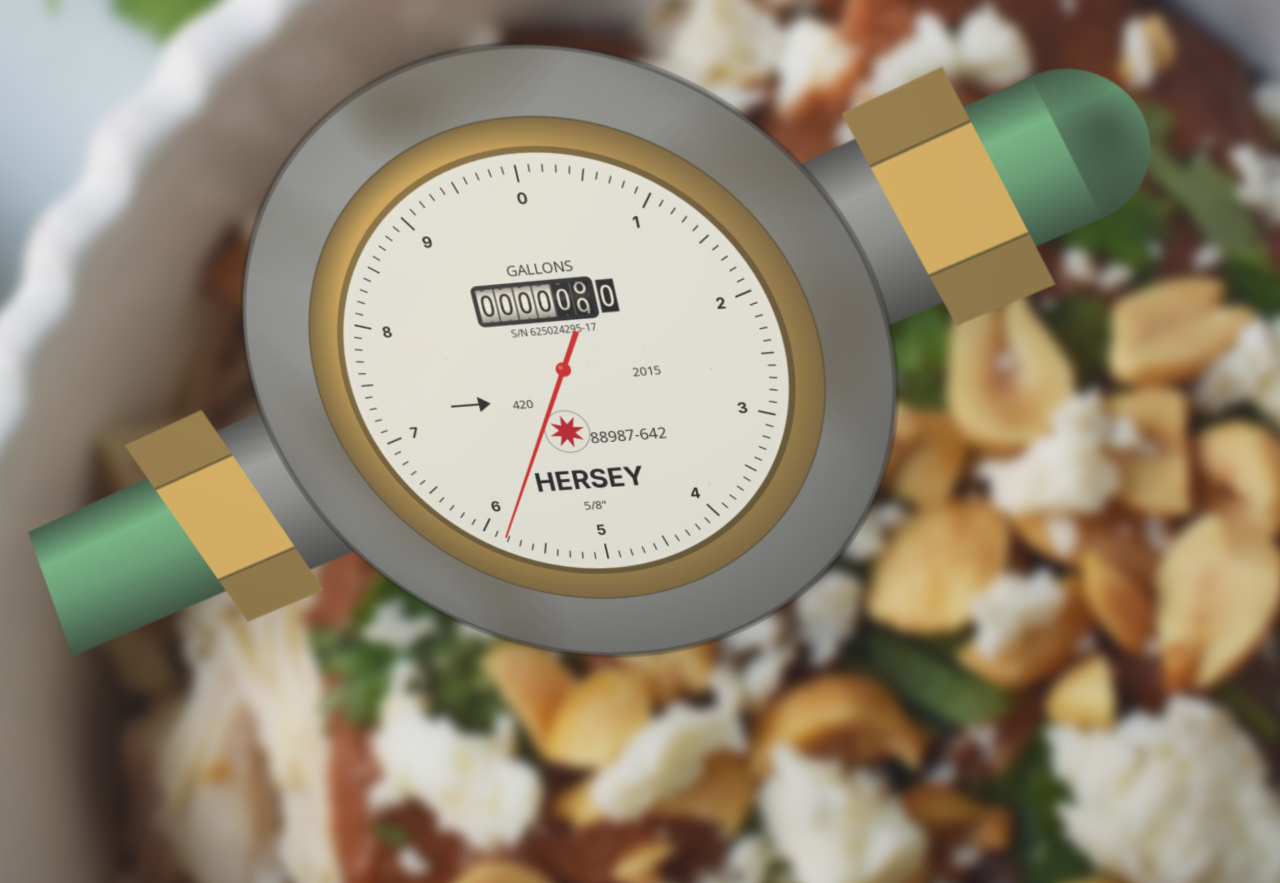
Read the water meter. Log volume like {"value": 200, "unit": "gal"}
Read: {"value": 85.8, "unit": "gal"}
